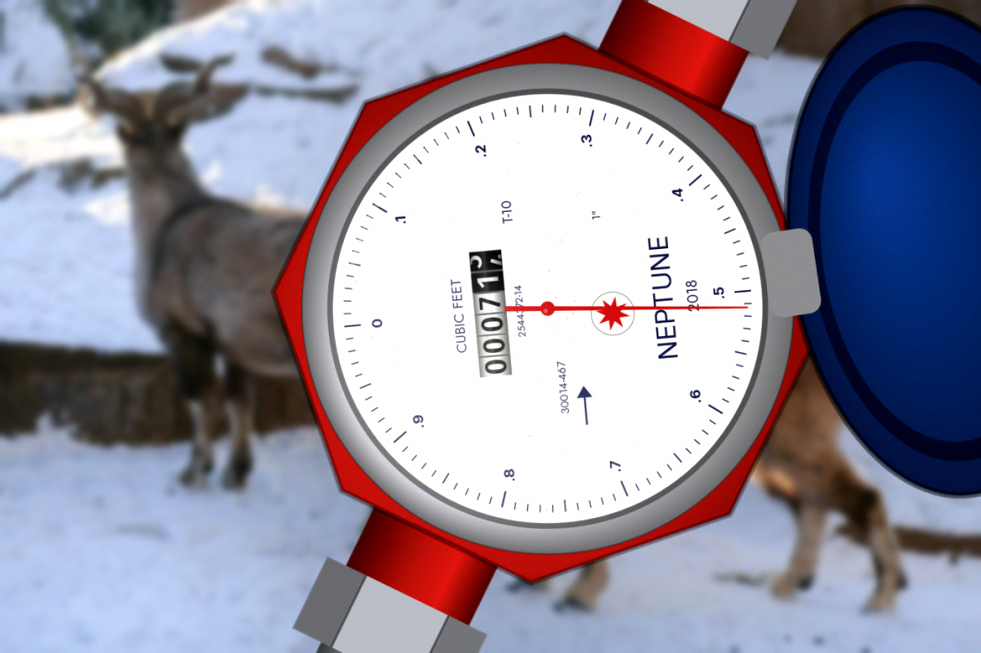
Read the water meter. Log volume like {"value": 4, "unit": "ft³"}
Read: {"value": 713.51, "unit": "ft³"}
